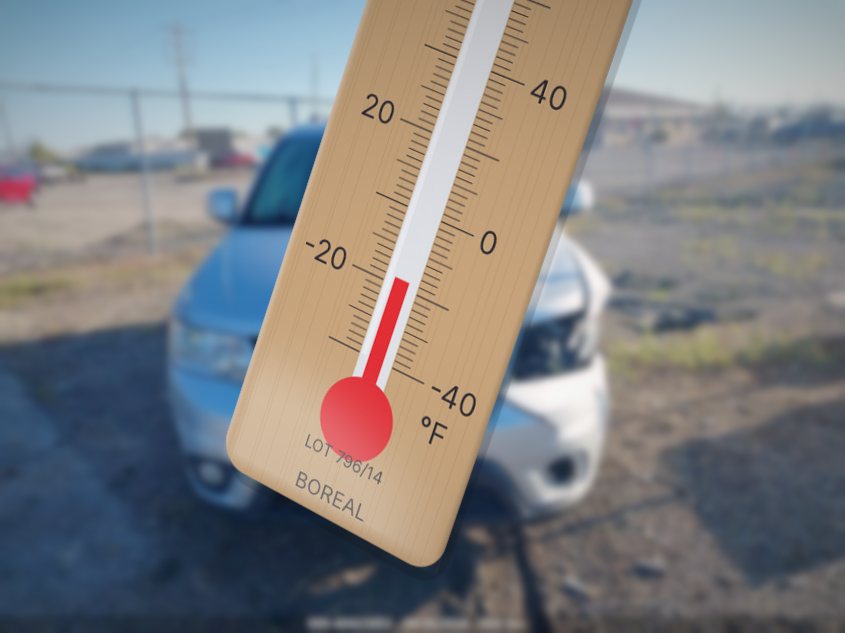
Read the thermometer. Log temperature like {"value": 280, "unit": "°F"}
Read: {"value": -18, "unit": "°F"}
